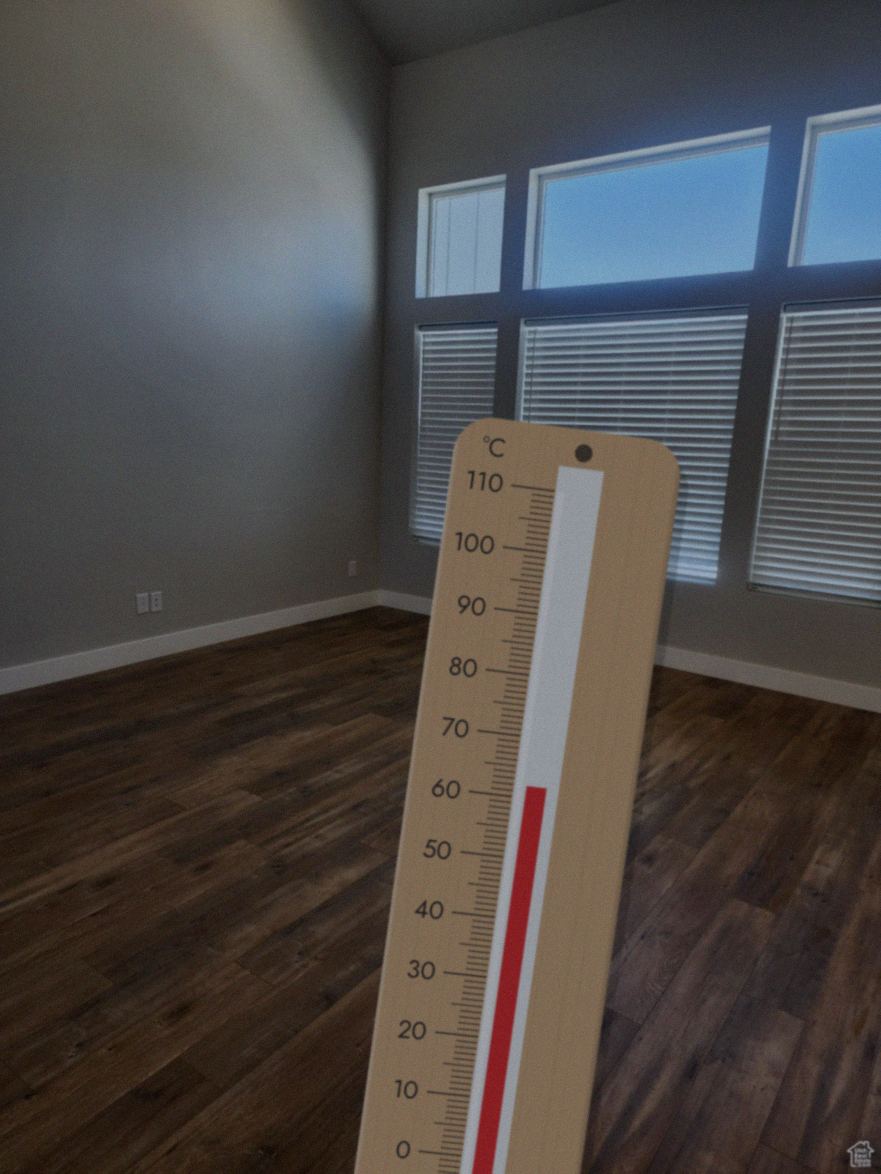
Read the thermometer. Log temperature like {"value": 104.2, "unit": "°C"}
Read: {"value": 62, "unit": "°C"}
